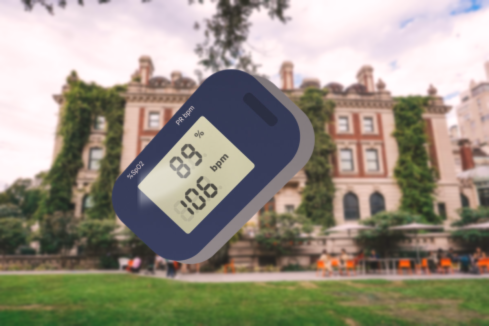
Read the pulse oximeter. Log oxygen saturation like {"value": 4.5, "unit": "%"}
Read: {"value": 89, "unit": "%"}
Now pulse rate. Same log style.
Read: {"value": 106, "unit": "bpm"}
